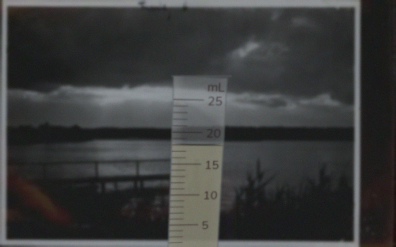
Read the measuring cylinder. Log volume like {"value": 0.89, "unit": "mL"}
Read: {"value": 18, "unit": "mL"}
